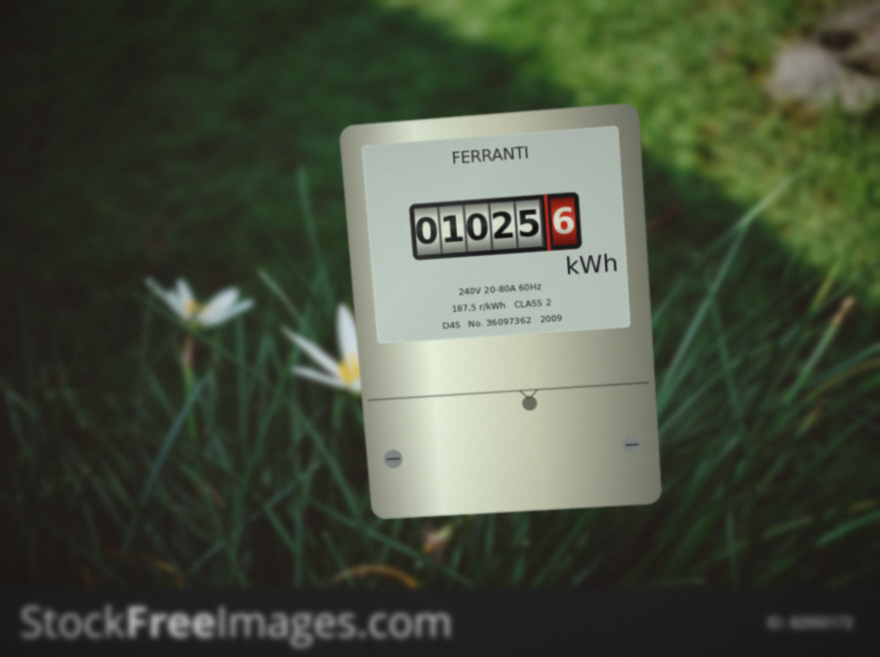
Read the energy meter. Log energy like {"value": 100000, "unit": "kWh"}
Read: {"value": 1025.6, "unit": "kWh"}
